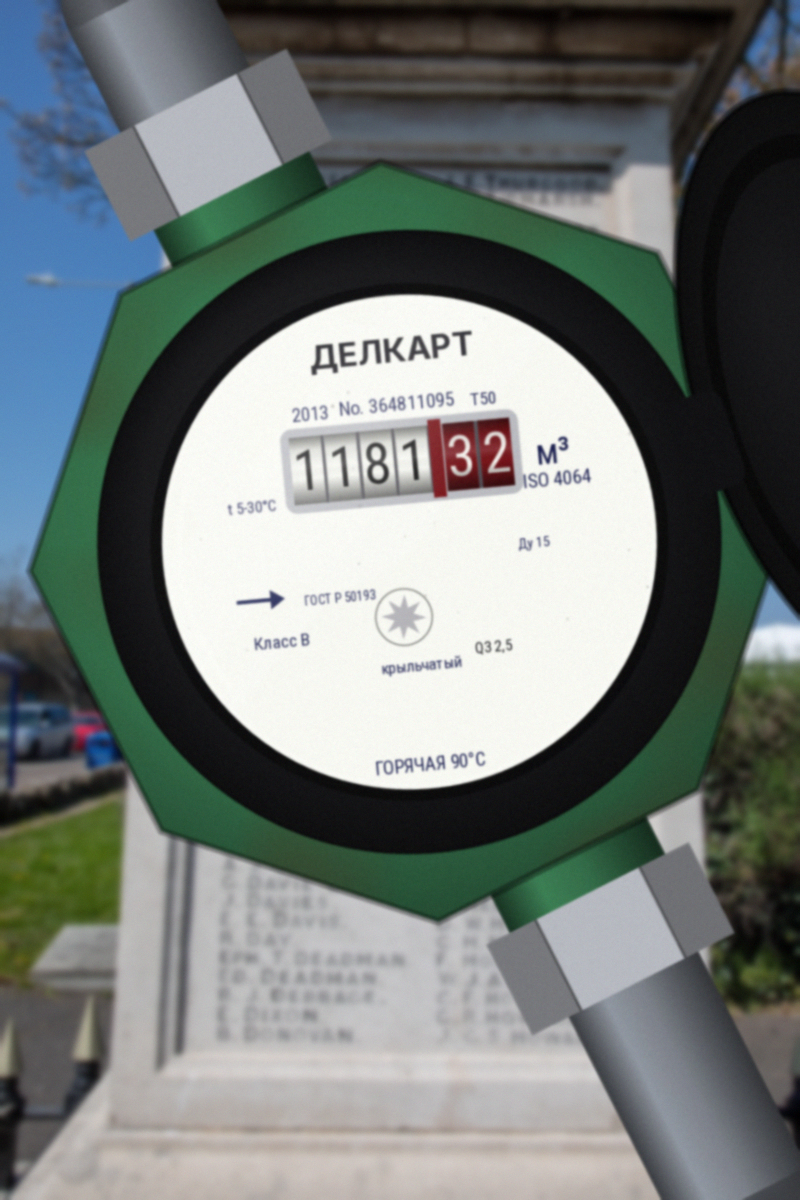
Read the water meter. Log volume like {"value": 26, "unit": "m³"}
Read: {"value": 1181.32, "unit": "m³"}
